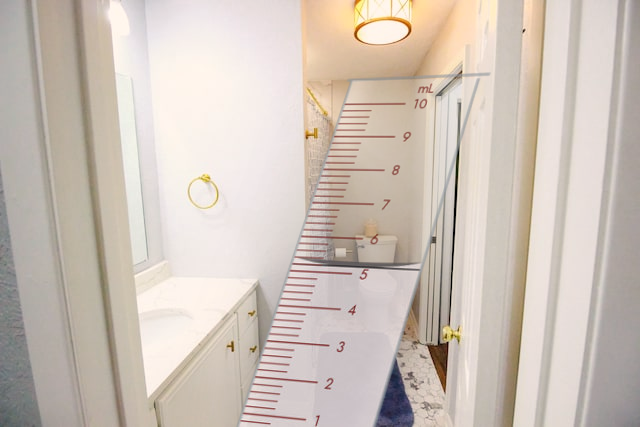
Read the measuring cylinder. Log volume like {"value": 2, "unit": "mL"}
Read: {"value": 5.2, "unit": "mL"}
